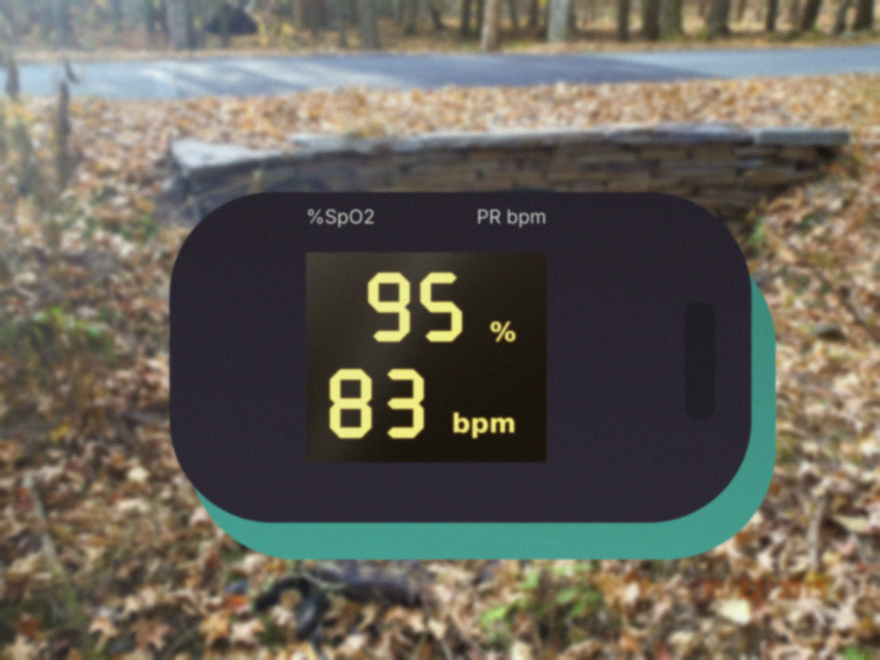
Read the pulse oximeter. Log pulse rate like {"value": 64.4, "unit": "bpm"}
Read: {"value": 83, "unit": "bpm"}
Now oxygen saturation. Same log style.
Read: {"value": 95, "unit": "%"}
